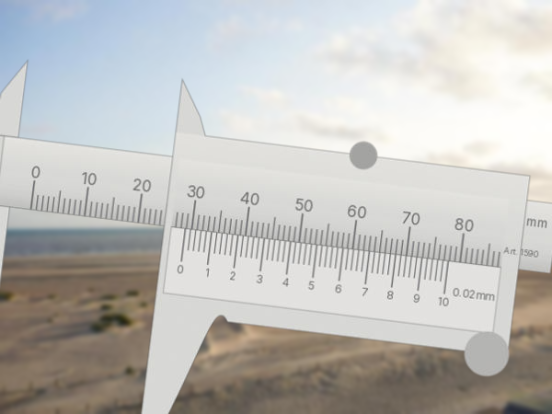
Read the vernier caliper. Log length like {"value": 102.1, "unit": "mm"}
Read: {"value": 28.8, "unit": "mm"}
